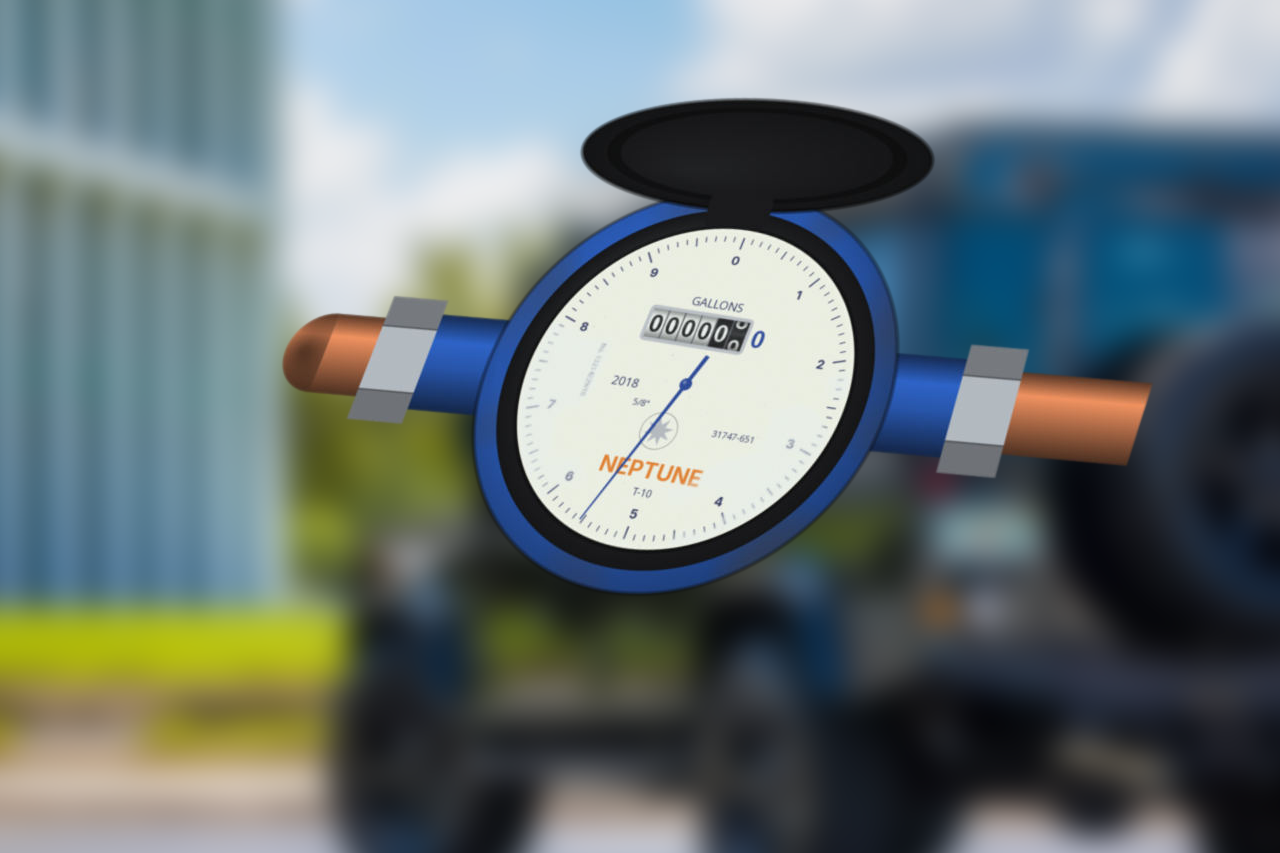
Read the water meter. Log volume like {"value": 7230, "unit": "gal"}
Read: {"value": 85.5, "unit": "gal"}
